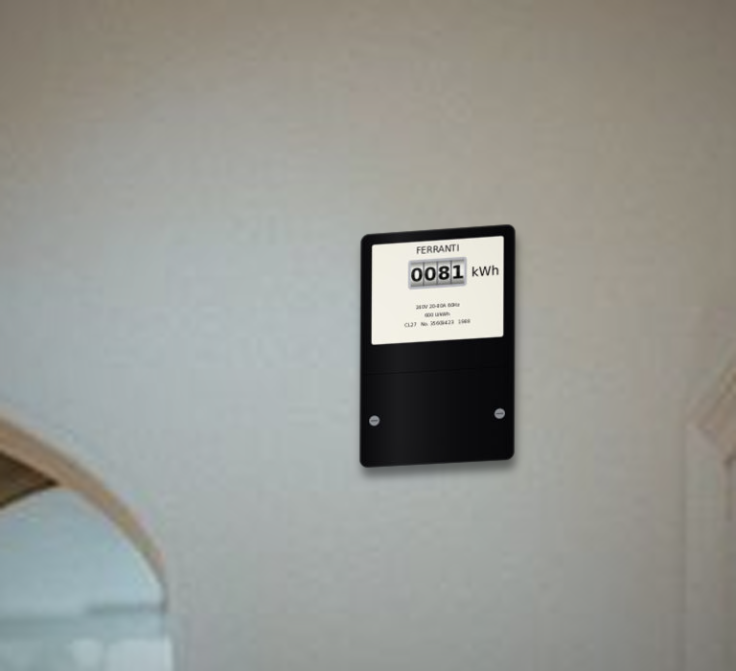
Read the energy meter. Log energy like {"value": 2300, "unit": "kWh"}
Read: {"value": 81, "unit": "kWh"}
